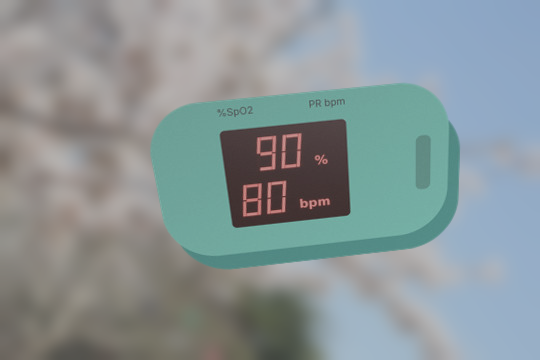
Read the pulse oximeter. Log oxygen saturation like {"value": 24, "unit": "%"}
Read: {"value": 90, "unit": "%"}
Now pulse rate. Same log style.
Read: {"value": 80, "unit": "bpm"}
